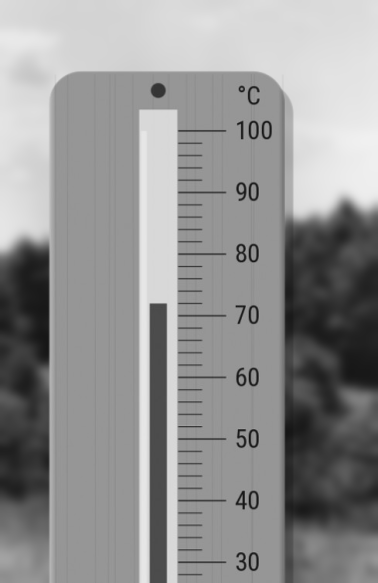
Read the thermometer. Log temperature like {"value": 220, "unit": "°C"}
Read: {"value": 72, "unit": "°C"}
